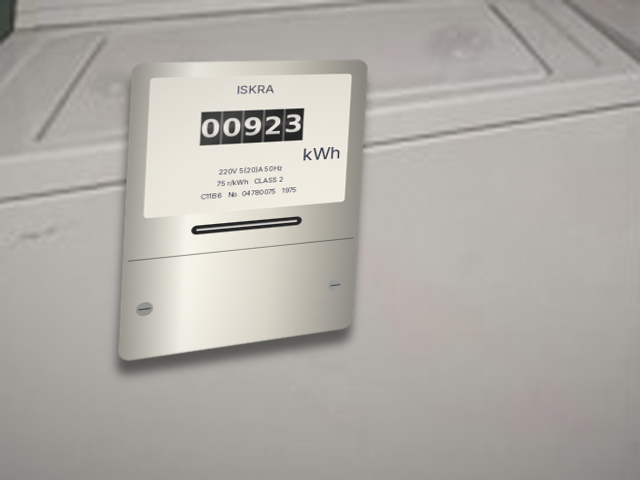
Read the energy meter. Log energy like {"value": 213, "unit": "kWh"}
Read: {"value": 923, "unit": "kWh"}
